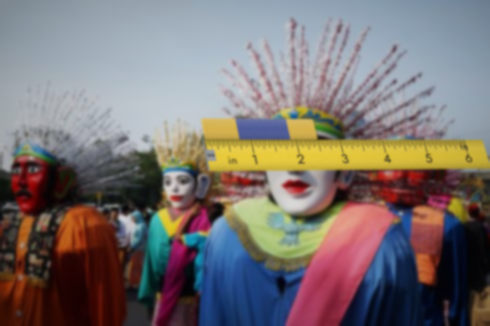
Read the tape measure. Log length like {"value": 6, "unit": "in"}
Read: {"value": 2.5, "unit": "in"}
